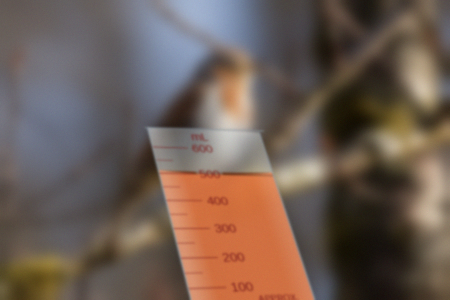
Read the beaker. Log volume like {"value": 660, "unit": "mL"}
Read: {"value": 500, "unit": "mL"}
